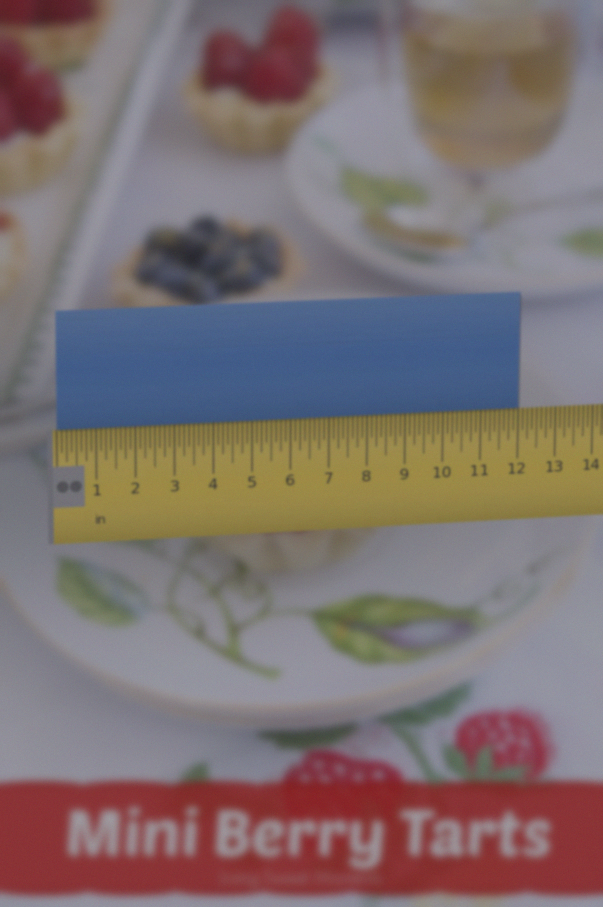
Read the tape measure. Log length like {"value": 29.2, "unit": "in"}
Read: {"value": 12, "unit": "in"}
